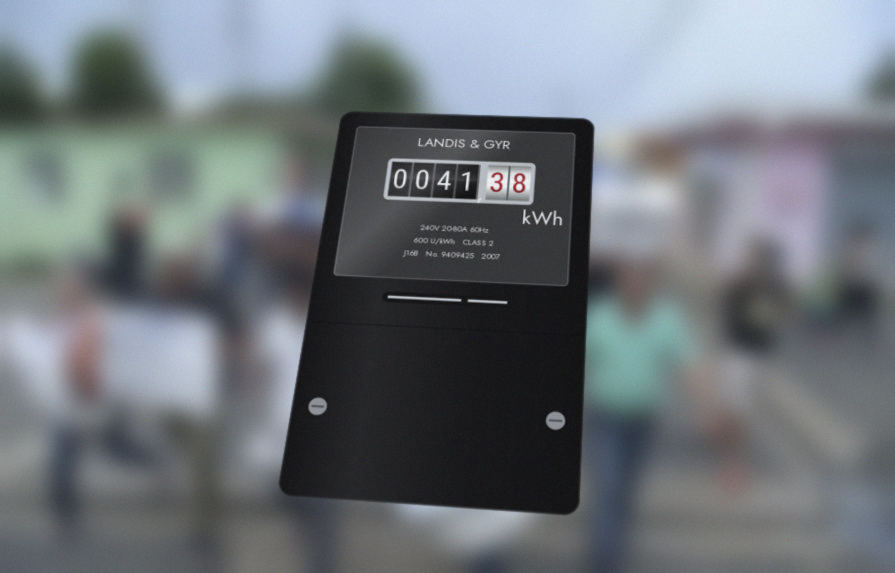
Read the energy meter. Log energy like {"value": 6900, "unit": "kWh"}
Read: {"value": 41.38, "unit": "kWh"}
